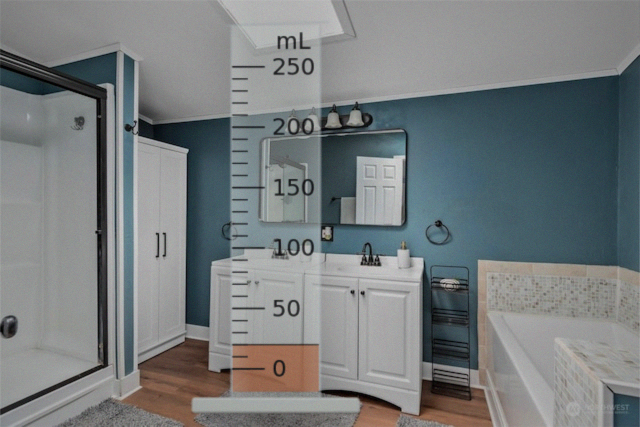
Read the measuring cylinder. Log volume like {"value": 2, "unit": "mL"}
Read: {"value": 20, "unit": "mL"}
